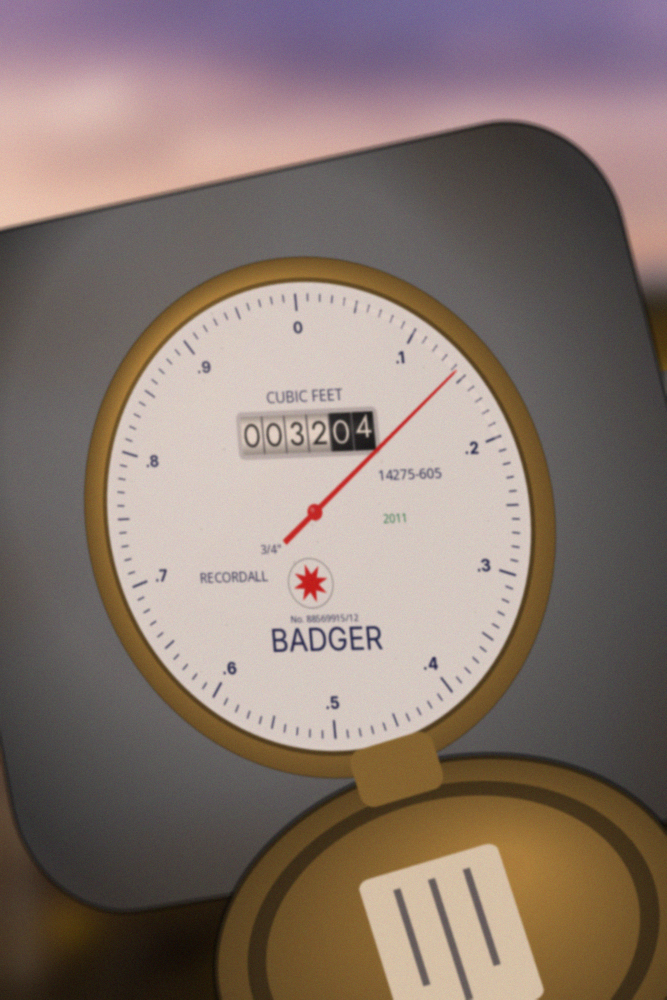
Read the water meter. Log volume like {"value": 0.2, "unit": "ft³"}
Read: {"value": 3204.14, "unit": "ft³"}
